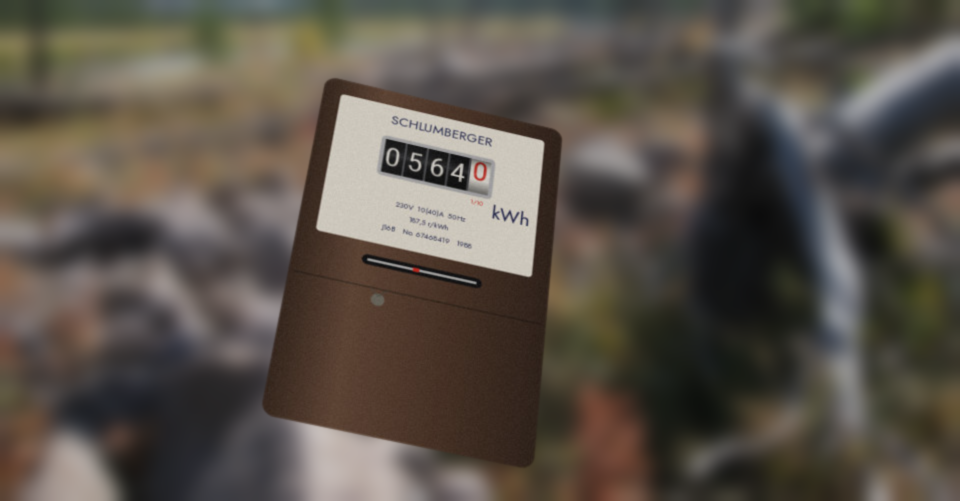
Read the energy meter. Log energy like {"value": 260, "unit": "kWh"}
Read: {"value": 564.0, "unit": "kWh"}
